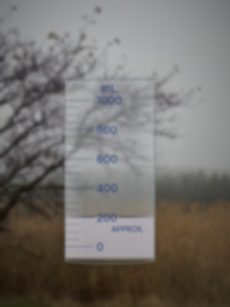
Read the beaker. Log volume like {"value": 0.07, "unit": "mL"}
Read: {"value": 200, "unit": "mL"}
